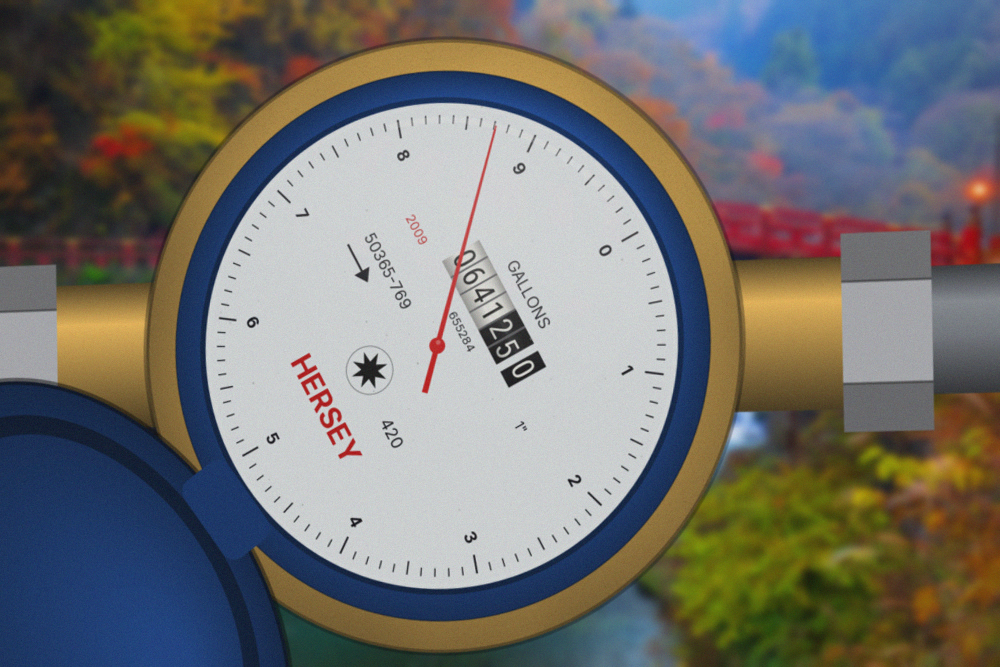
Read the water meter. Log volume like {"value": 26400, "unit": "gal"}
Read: {"value": 641248.7, "unit": "gal"}
